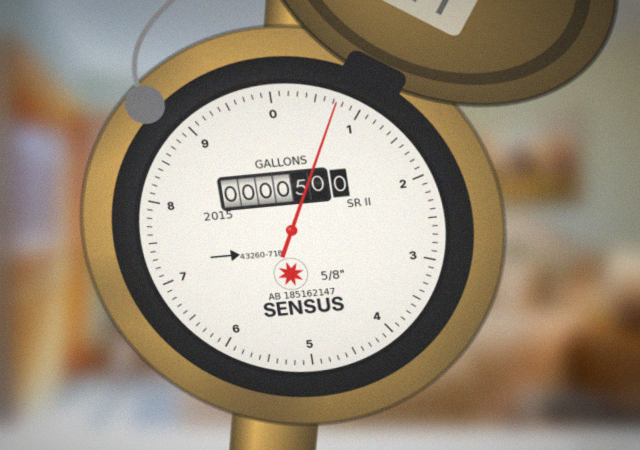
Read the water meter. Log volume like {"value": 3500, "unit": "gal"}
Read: {"value": 500.7, "unit": "gal"}
